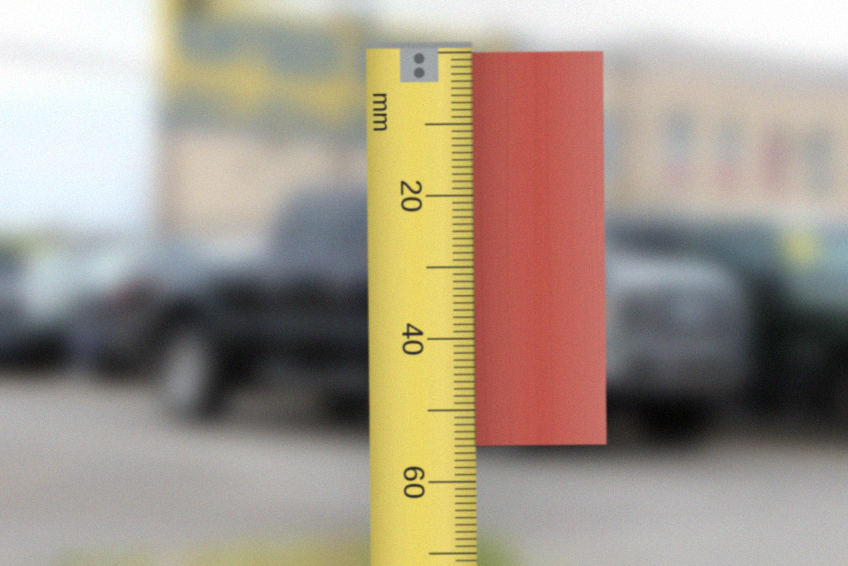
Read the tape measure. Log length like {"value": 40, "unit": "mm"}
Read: {"value": 55, "unit": "mm"}
